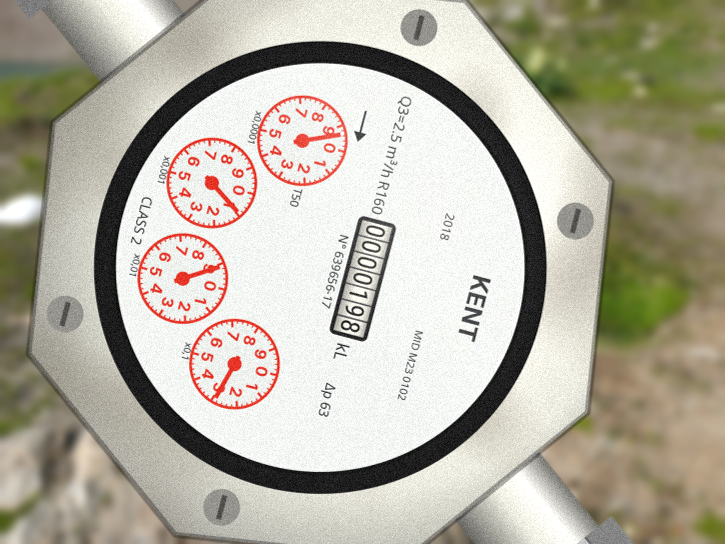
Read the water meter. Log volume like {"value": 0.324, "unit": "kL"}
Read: {"value": 198.2909, "unit": "kL"}
